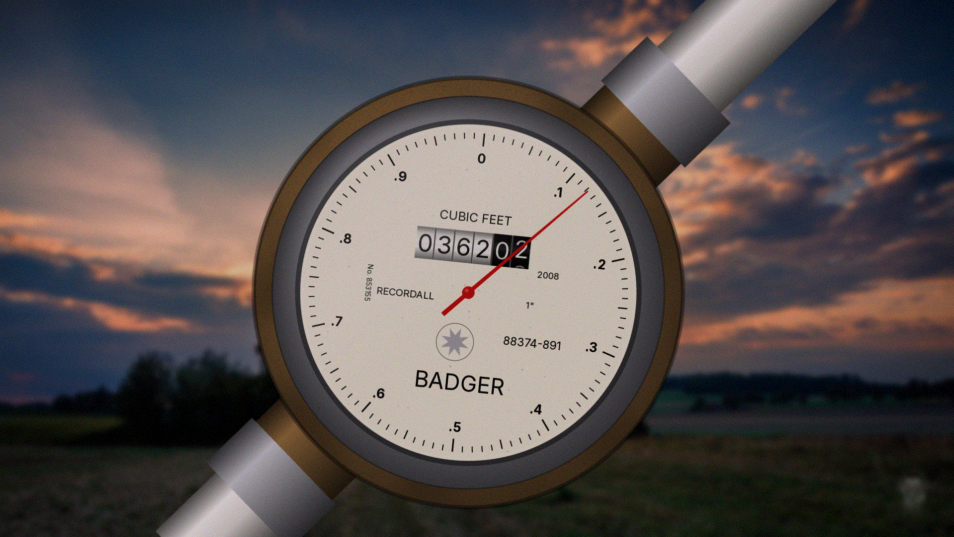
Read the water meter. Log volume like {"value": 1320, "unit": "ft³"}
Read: {"value": 36202.12, "unit": "ft³"}
